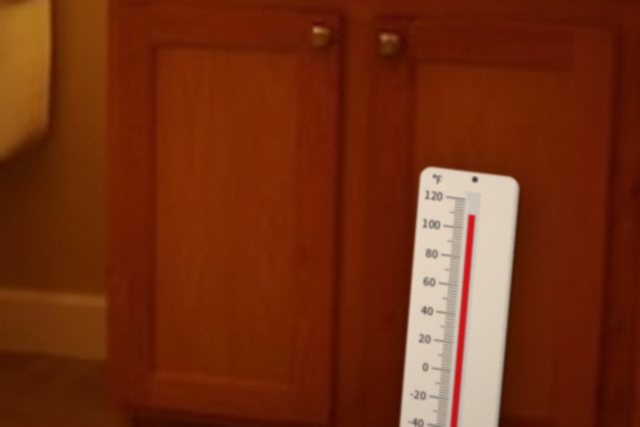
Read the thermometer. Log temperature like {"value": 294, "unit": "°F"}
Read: {"value": 110, "unit": "°F"}
